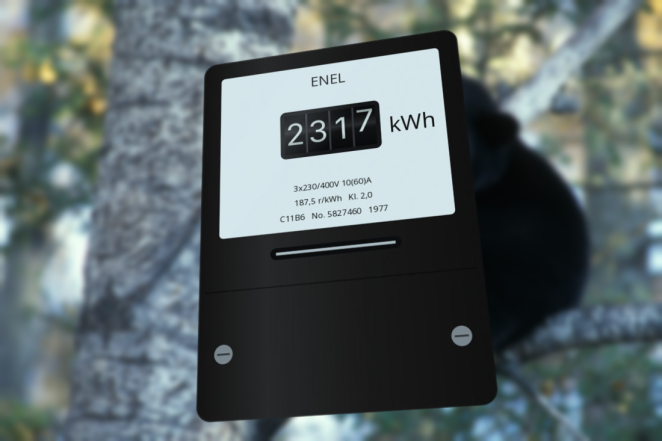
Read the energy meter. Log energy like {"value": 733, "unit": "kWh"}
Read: {"value": 2317, "unit": "kWh"}
